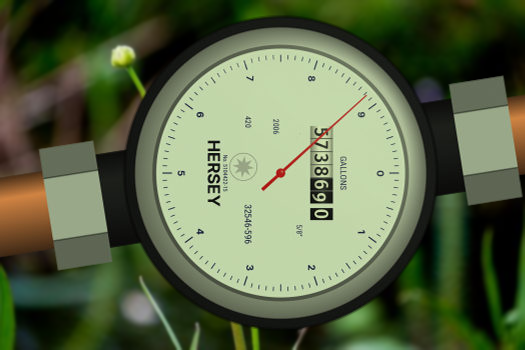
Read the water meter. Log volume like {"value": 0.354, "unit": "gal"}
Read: {"value": 5738688.8, "unit": "gal"}
